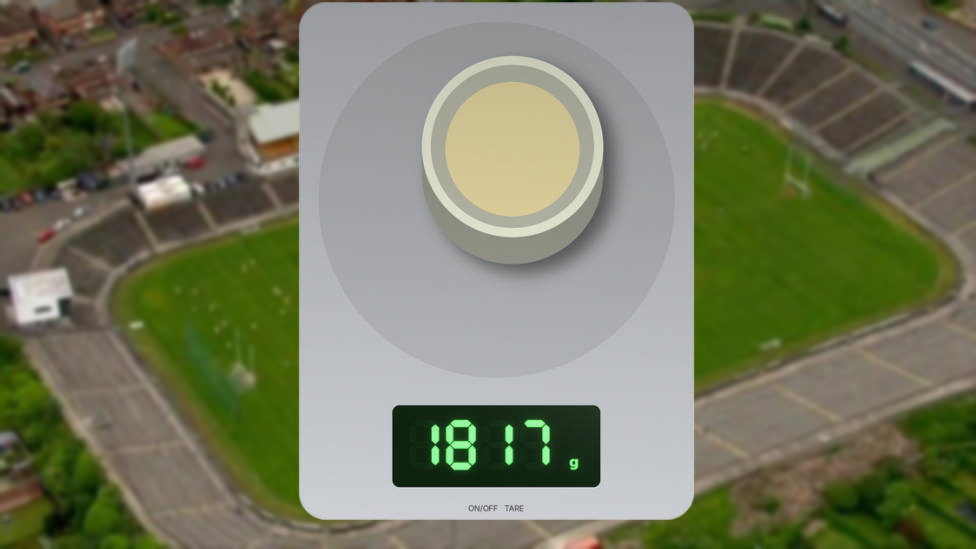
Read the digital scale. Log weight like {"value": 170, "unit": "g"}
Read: {"value": 1817, "unit": "g"}
